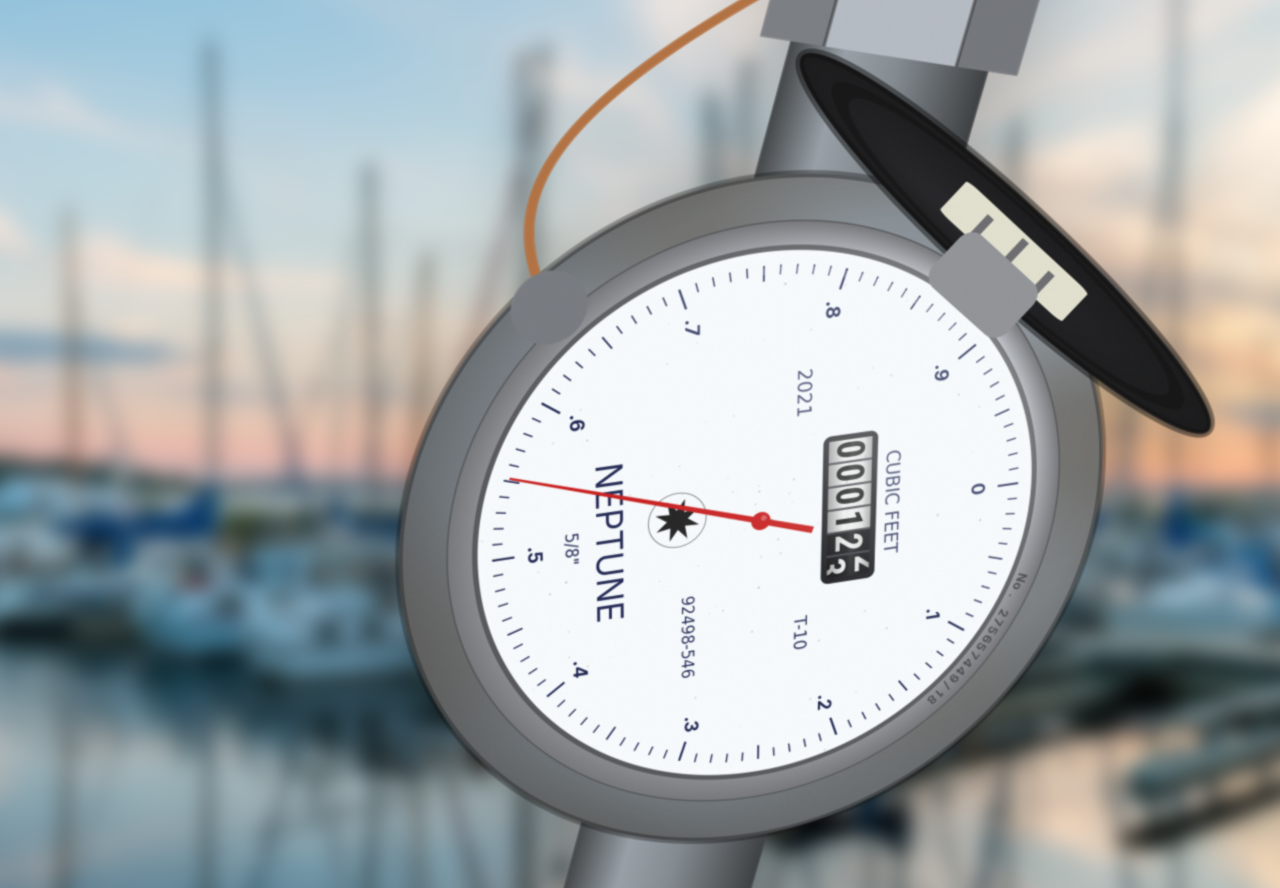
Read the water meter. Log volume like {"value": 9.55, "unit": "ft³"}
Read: {"value": 122.55, "unit": "ft³"}
